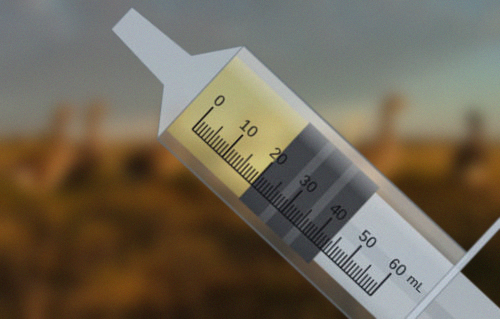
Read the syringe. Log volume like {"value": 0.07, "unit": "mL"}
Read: {"value": 20, "unit": "mL"}
